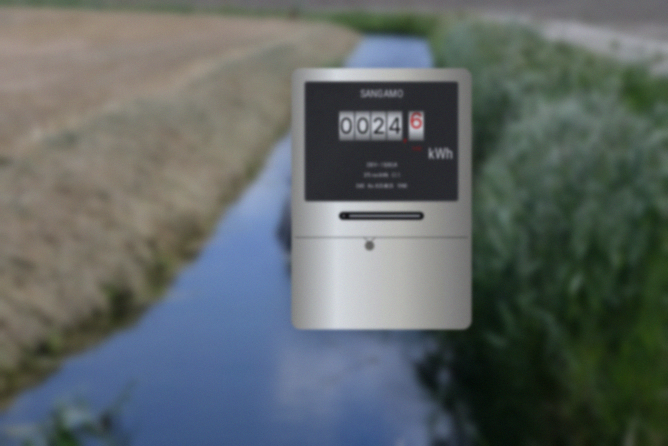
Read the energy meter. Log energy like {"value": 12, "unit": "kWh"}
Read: {"value": 24.6, "unit": "kWh"}
